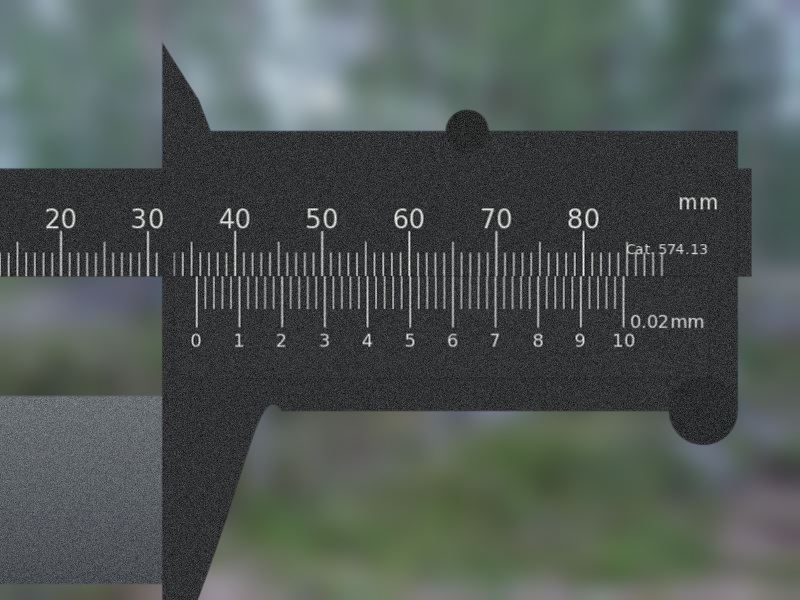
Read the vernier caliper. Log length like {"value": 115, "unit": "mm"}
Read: {"value": 35.6, "unit": "mm"}
